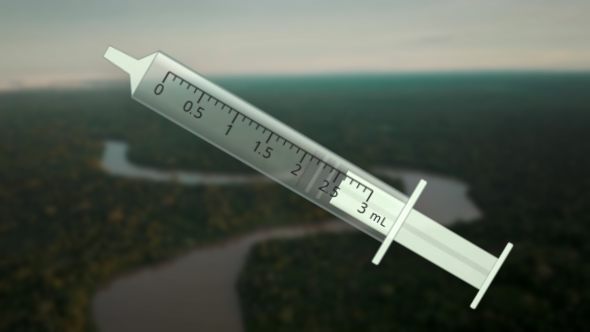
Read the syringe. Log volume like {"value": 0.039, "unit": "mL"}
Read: {"value": 2.1, "unit": "mL"}
